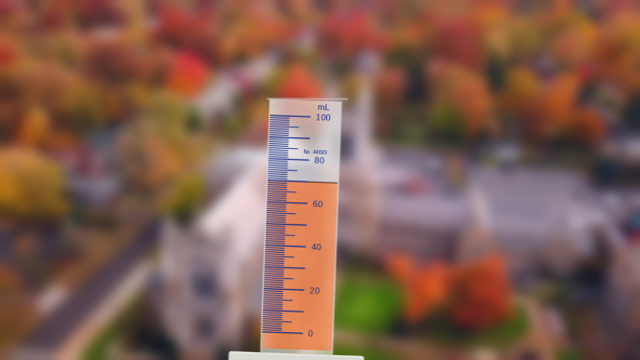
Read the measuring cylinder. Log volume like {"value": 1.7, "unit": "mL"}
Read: {"value": 70, "unit": "mL"}
